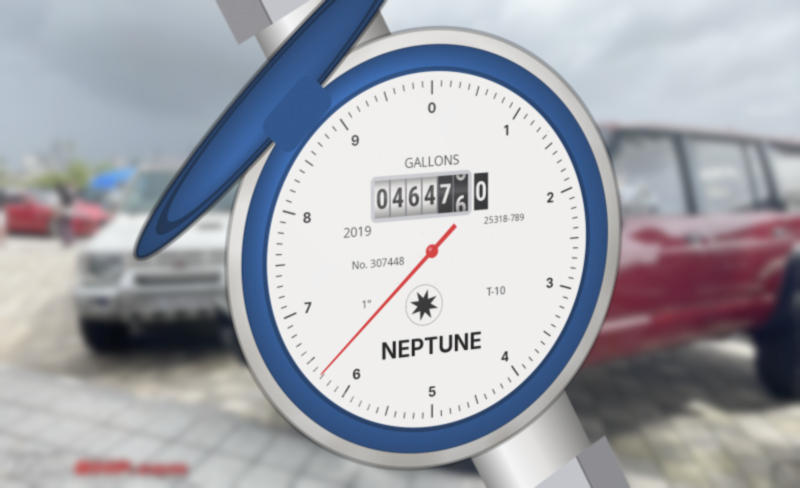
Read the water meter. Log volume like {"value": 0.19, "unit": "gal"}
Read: {"value": 464756.3, "unit": "gal"}
